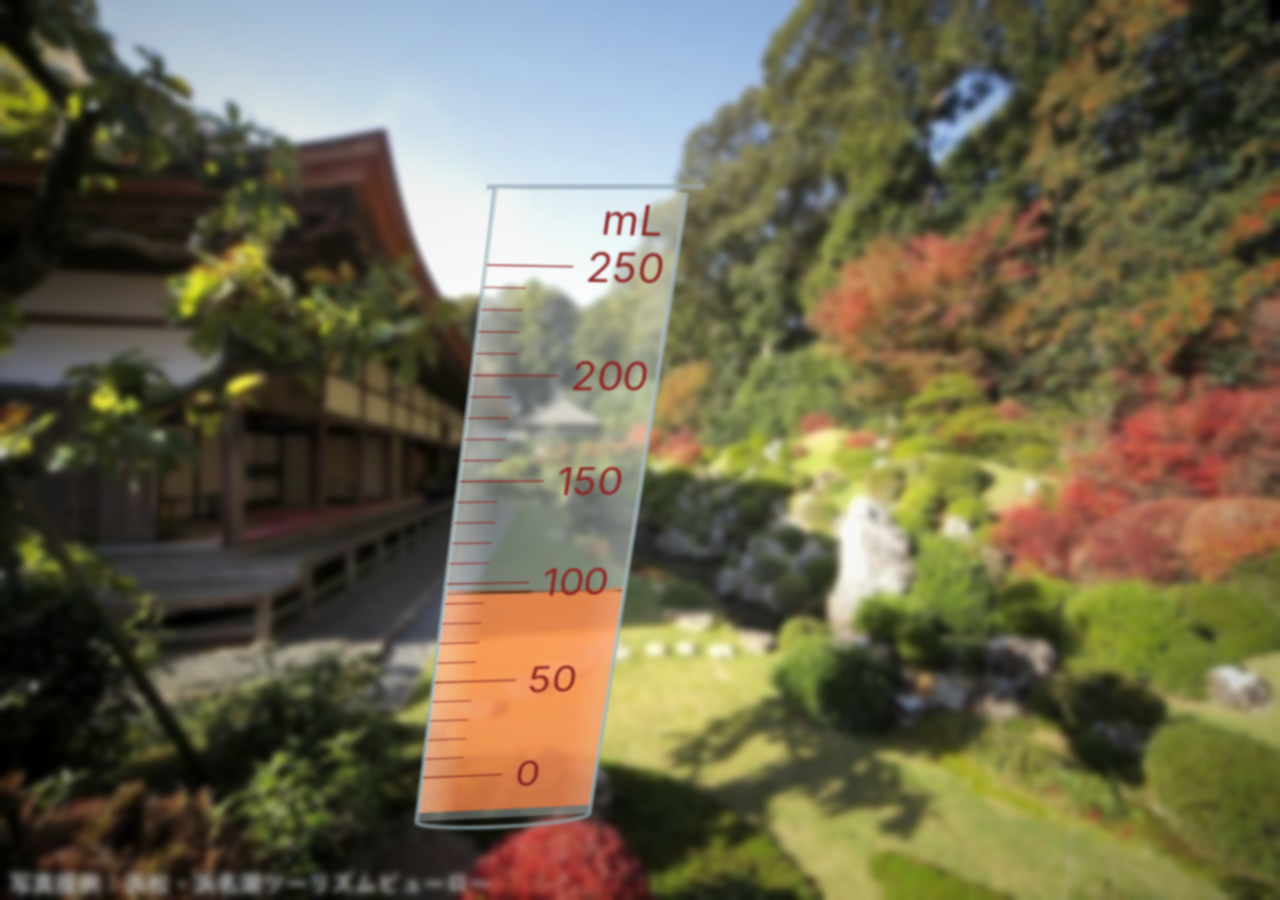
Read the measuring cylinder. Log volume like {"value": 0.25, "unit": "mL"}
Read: {"value": 95, "unit": "mL"}
